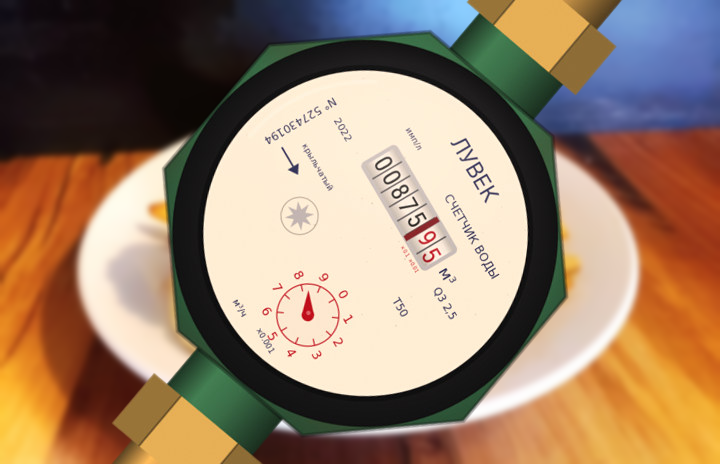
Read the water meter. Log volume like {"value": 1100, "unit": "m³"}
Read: {"value": 875.948, "unit": "m³"}
